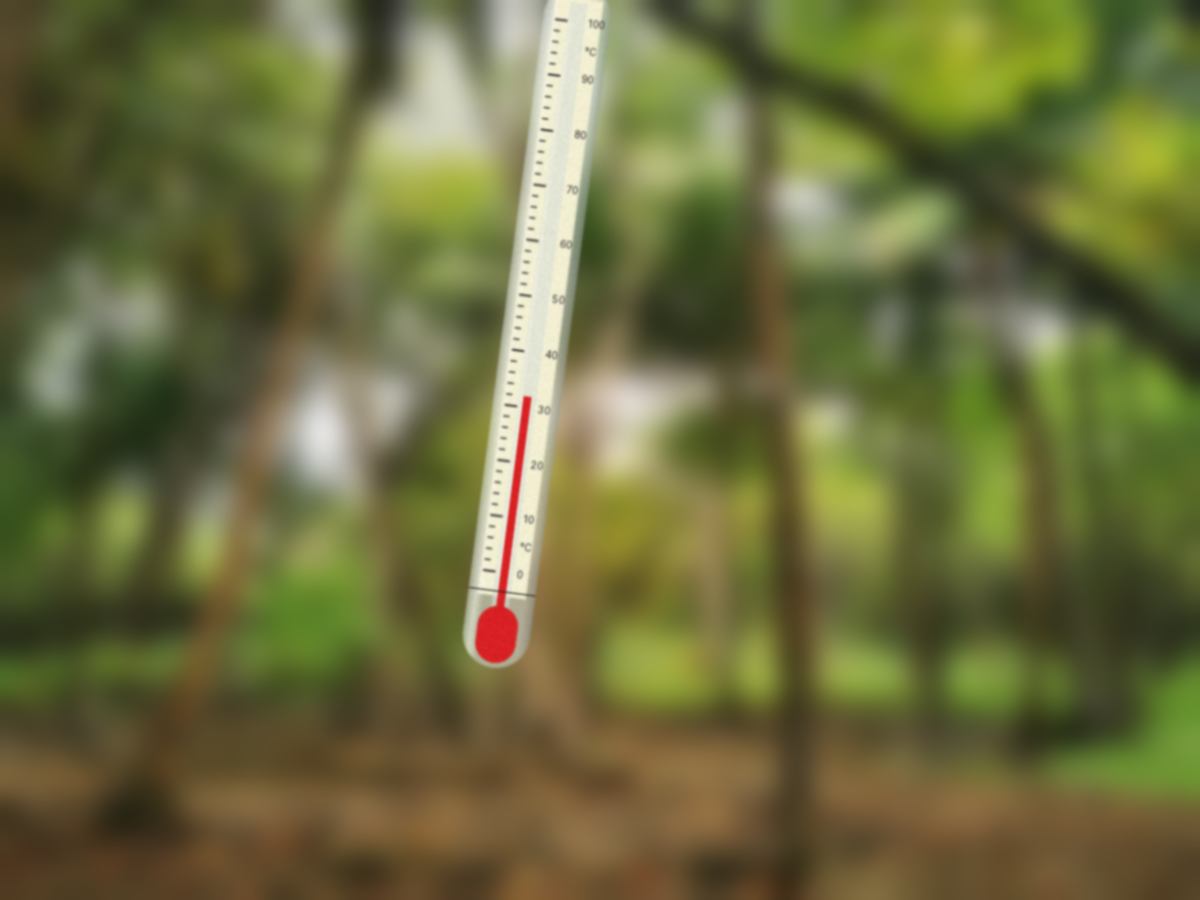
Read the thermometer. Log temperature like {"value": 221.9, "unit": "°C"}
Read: {"value": 32, "unit": "°C"}
